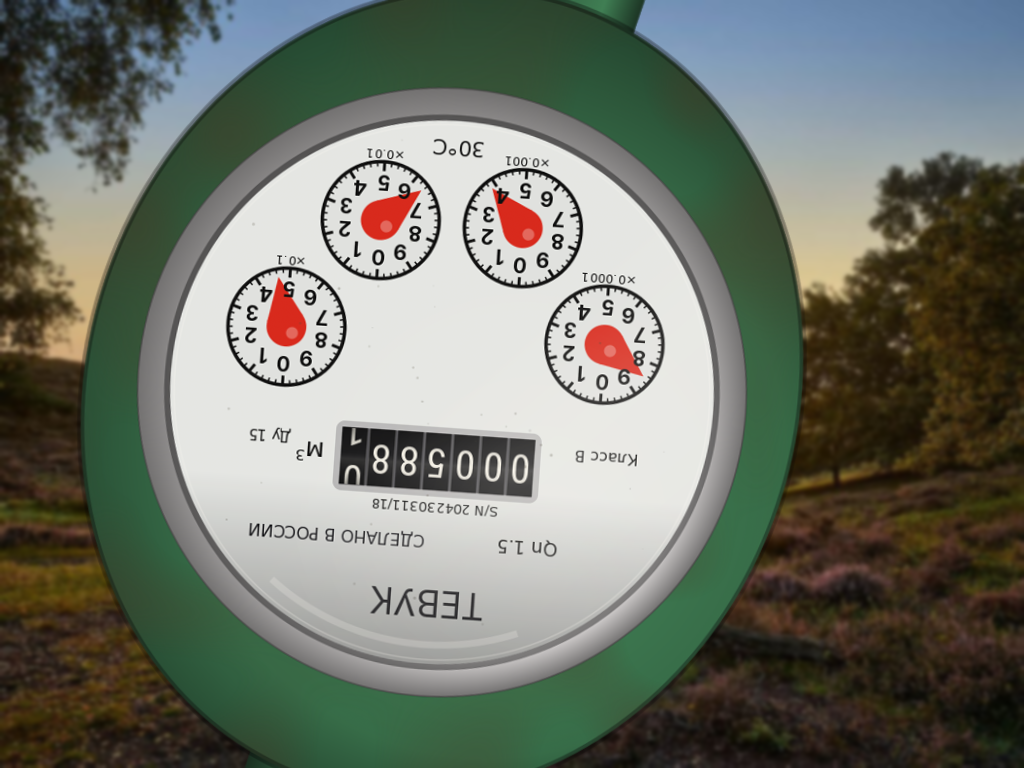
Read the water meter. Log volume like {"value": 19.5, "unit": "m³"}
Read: {"value": 5880.4638, "unit": "m³"}
